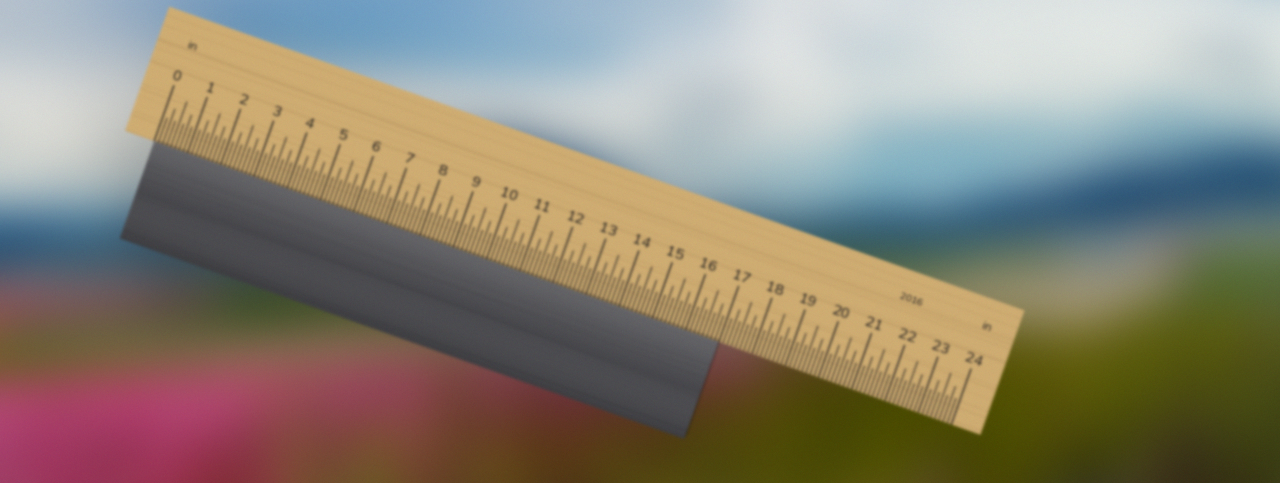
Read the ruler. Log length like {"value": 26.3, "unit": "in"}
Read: {"value": 17, "unit": "in"}
